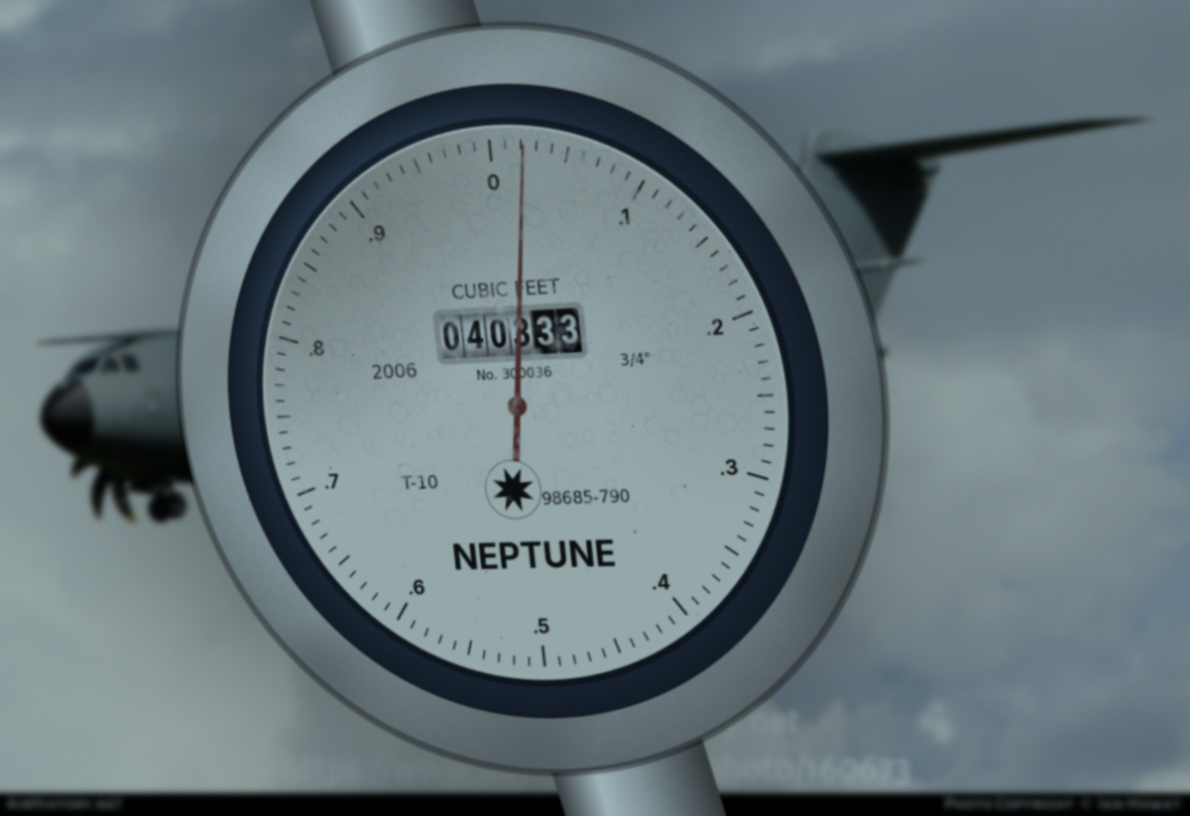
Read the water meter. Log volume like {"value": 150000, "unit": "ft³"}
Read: {"value": 40333.02, "unit": "ft³"}
